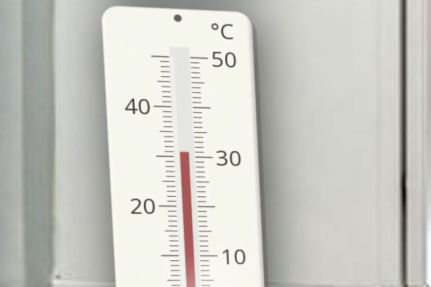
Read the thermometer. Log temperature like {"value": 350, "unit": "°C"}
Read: {"value": 31, "unit": "°C"}
